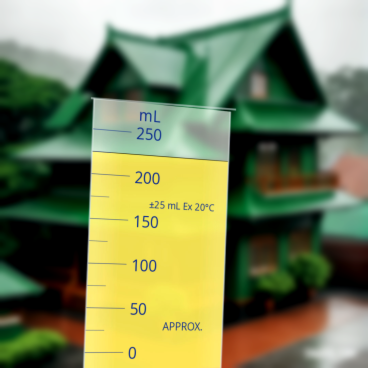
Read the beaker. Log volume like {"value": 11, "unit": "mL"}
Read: {"value": 225, "unit": "mL"}
